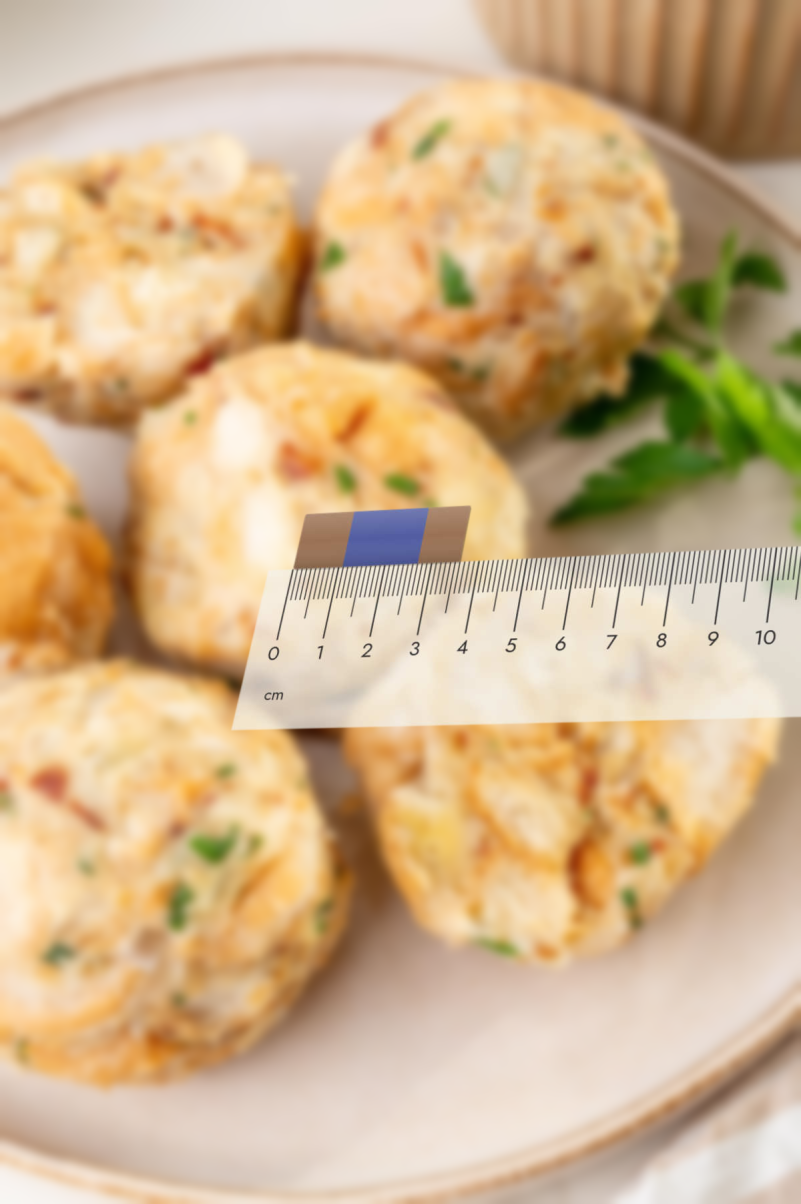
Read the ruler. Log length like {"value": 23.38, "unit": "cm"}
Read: {"value": 3.6, "unit": "cm"}
